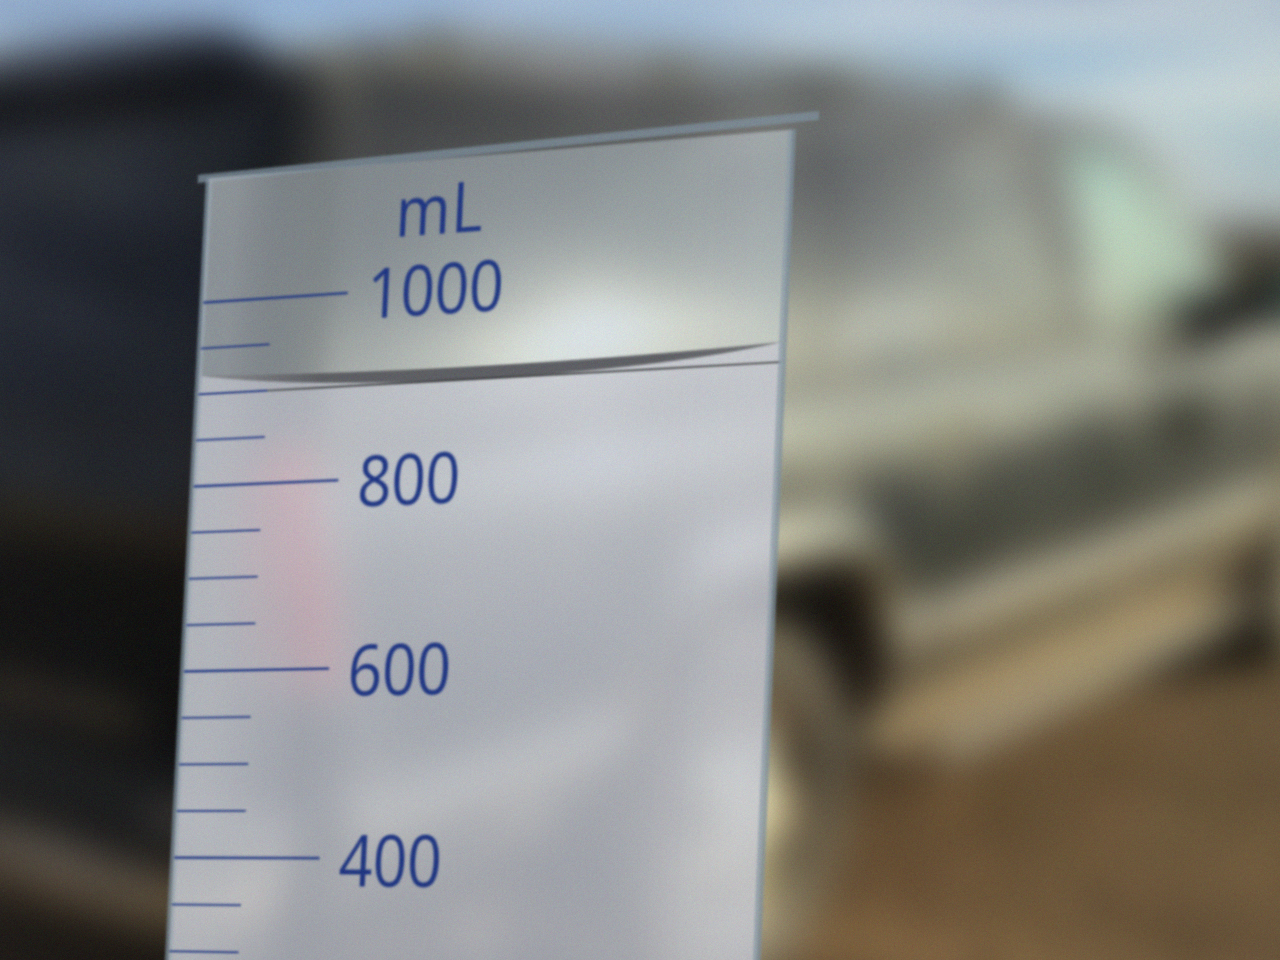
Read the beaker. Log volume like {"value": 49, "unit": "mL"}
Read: {"value": 900, "unit": "mL"}
